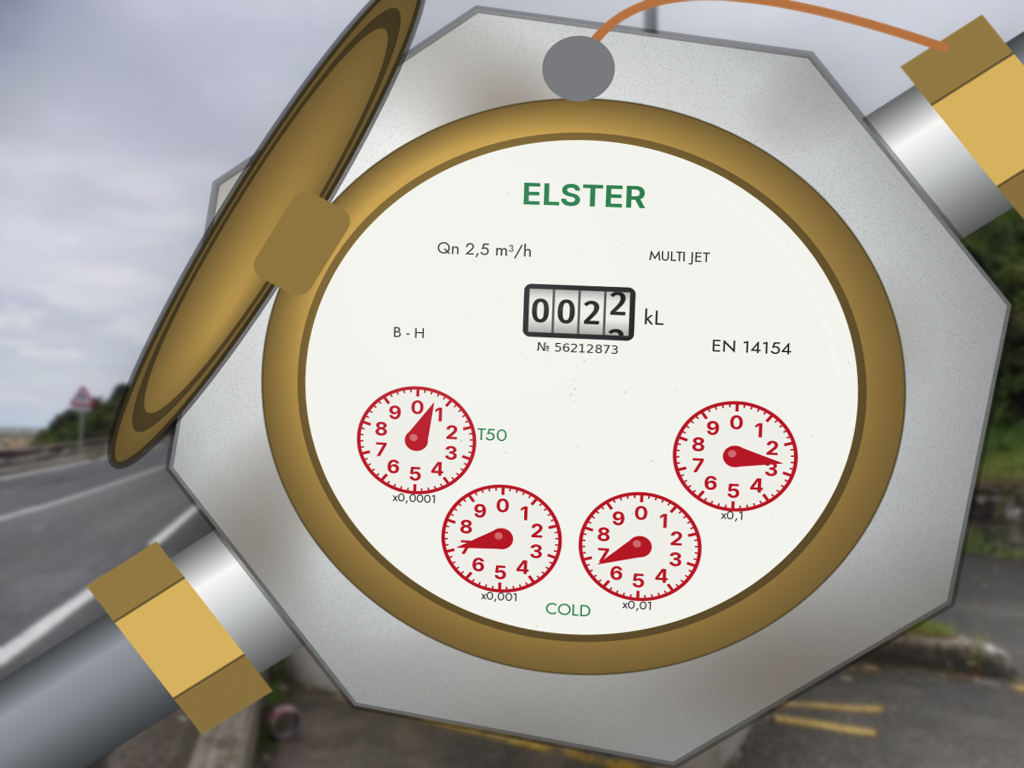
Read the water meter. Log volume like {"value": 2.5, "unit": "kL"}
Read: {"value": 22.2670, "unit": "kL"}
